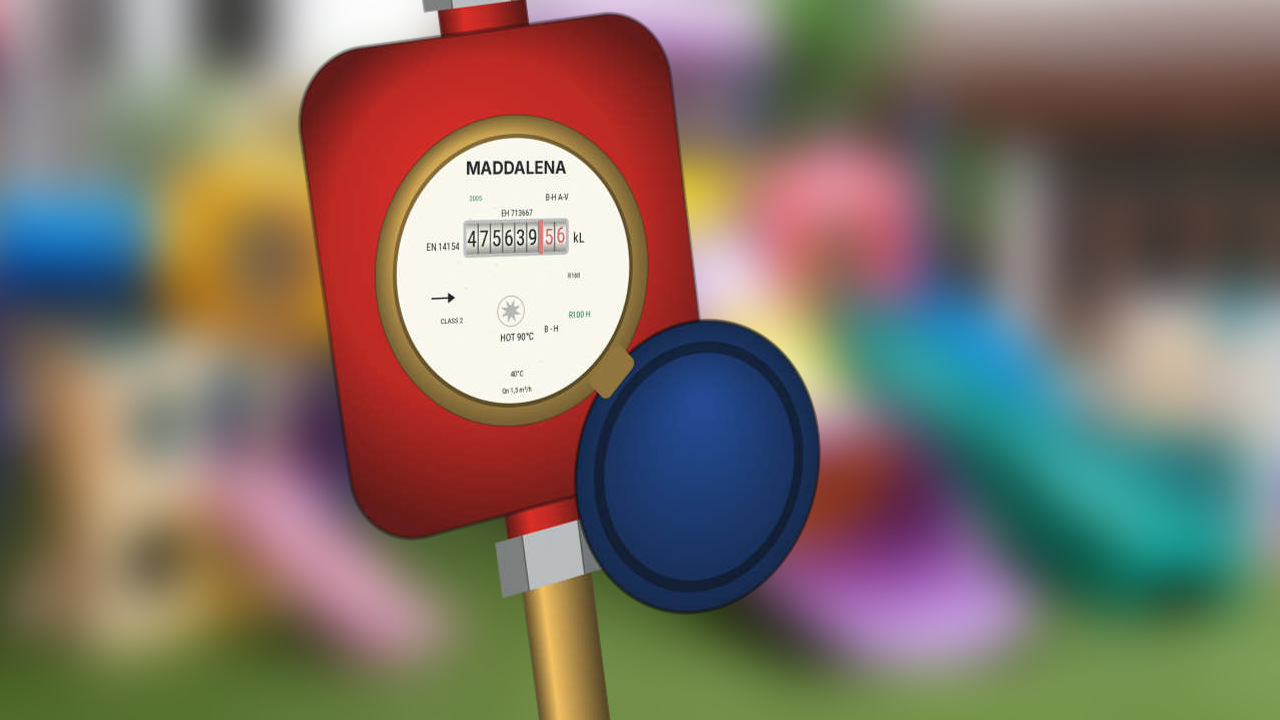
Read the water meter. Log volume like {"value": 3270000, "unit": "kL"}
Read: {"value": 475639.56, "unit": "kL"}
